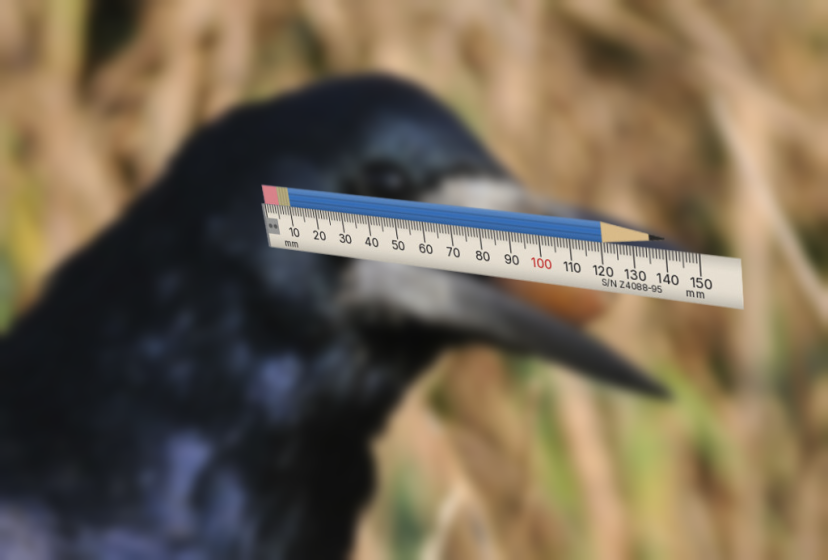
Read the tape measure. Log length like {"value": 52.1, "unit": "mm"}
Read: {"value": 140, "unit": "mm"}
